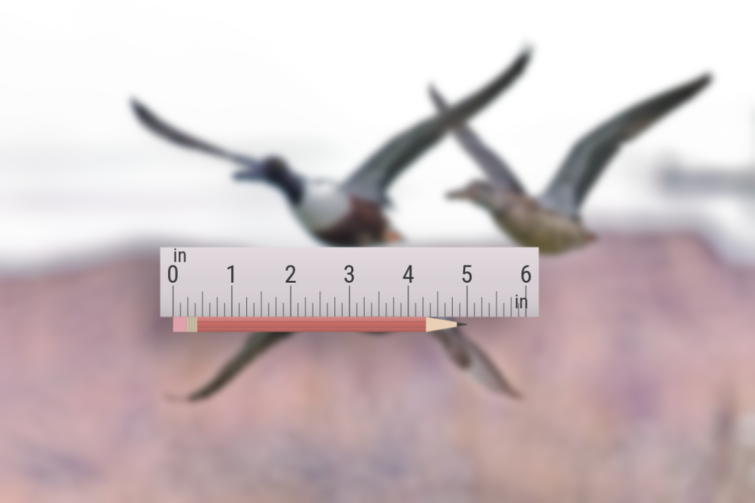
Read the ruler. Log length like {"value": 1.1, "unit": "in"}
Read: {"value": 5, "unit": "in"}
